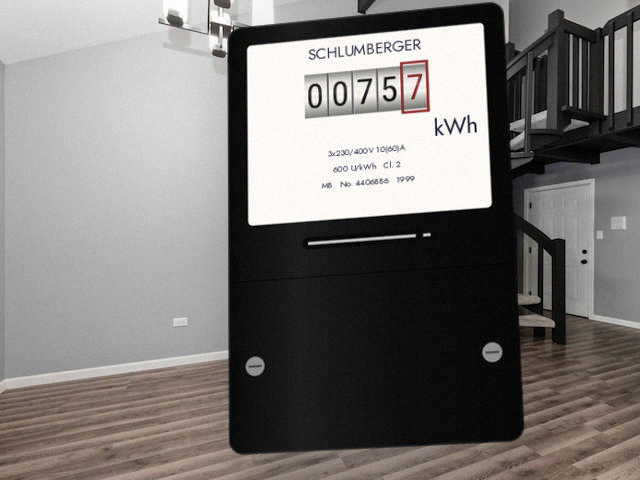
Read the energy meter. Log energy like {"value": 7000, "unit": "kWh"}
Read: {"value": 75.7, "unit": "kWh"}
